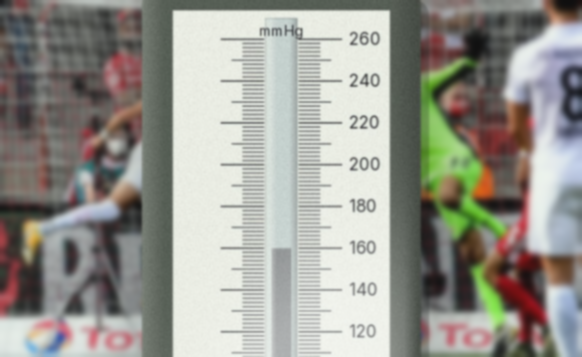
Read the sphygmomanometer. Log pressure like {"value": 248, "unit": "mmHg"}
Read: {"value": 160, "unit": "mmHg"}
